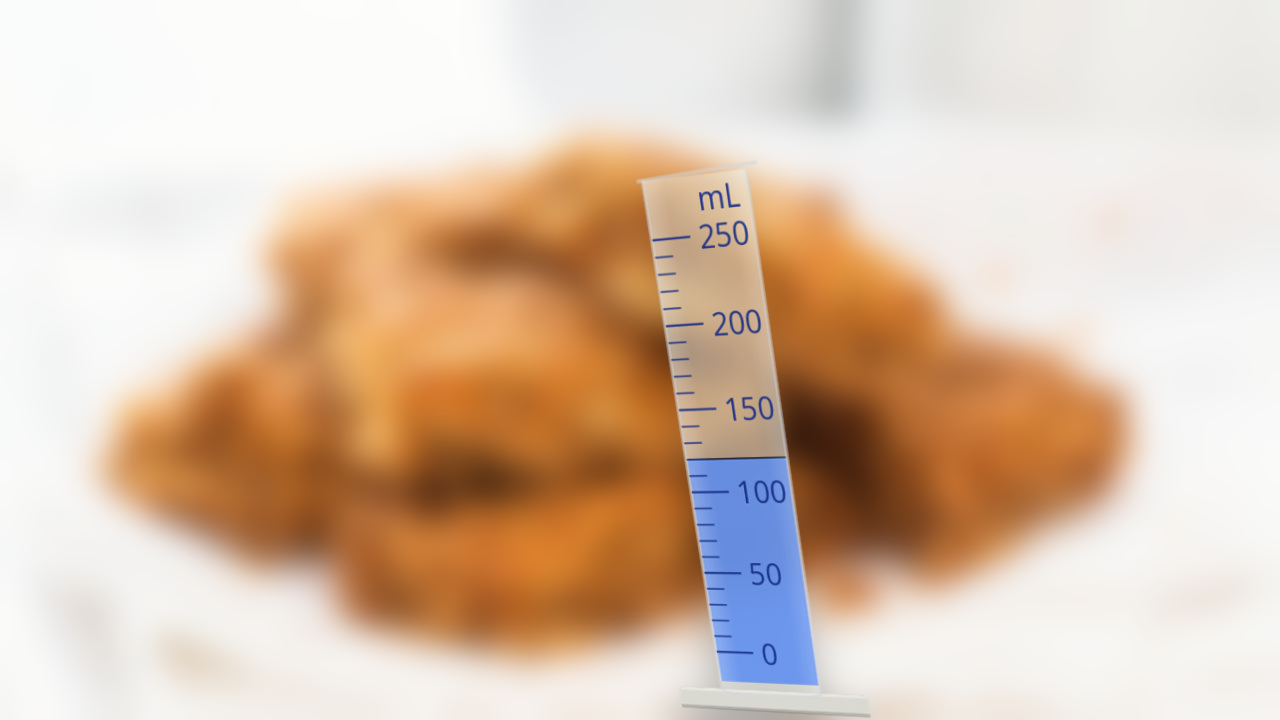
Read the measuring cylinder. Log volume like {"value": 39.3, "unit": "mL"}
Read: {"value": 120, "unit": "mL"}
